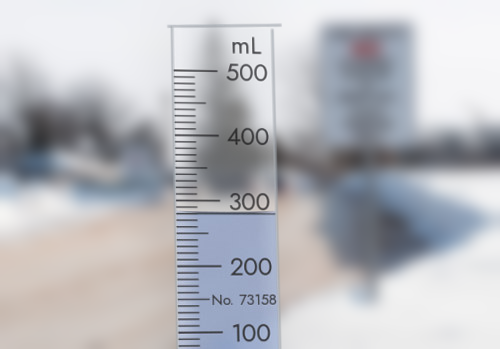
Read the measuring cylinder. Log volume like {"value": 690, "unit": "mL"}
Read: {"value": 280, "unit": "mL"}
